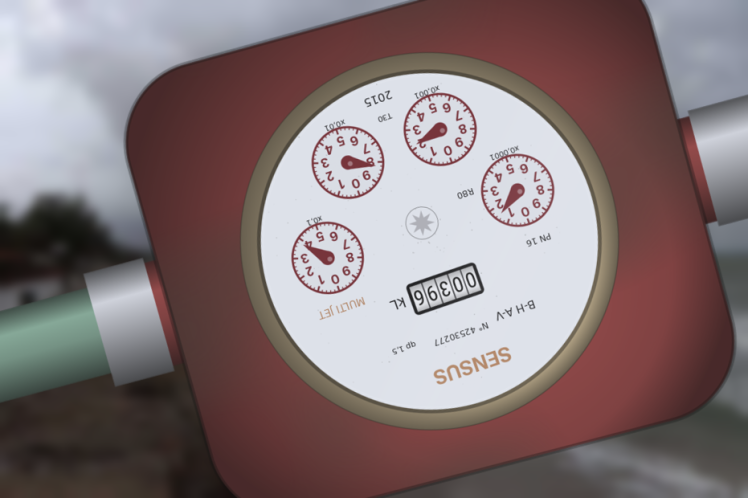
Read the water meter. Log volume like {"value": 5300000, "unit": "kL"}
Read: {"value": 396.3821, "unit": "kL"}
